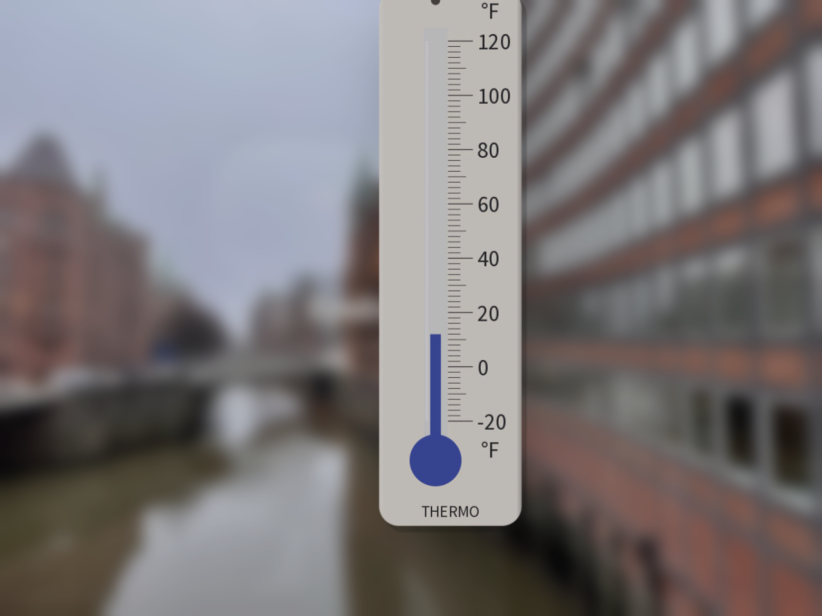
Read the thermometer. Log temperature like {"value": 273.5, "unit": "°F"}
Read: {"value": 12, "unit": "°F"}
